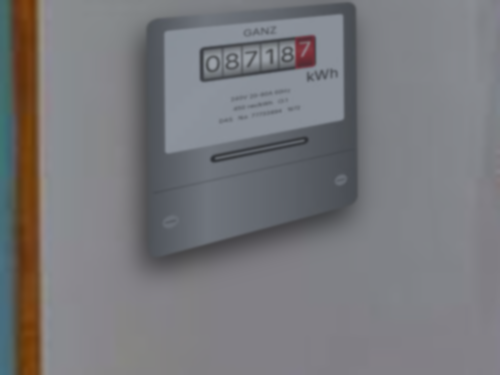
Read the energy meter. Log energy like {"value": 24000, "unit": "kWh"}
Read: {"value": 8718.7, "unit": "kWh"}
